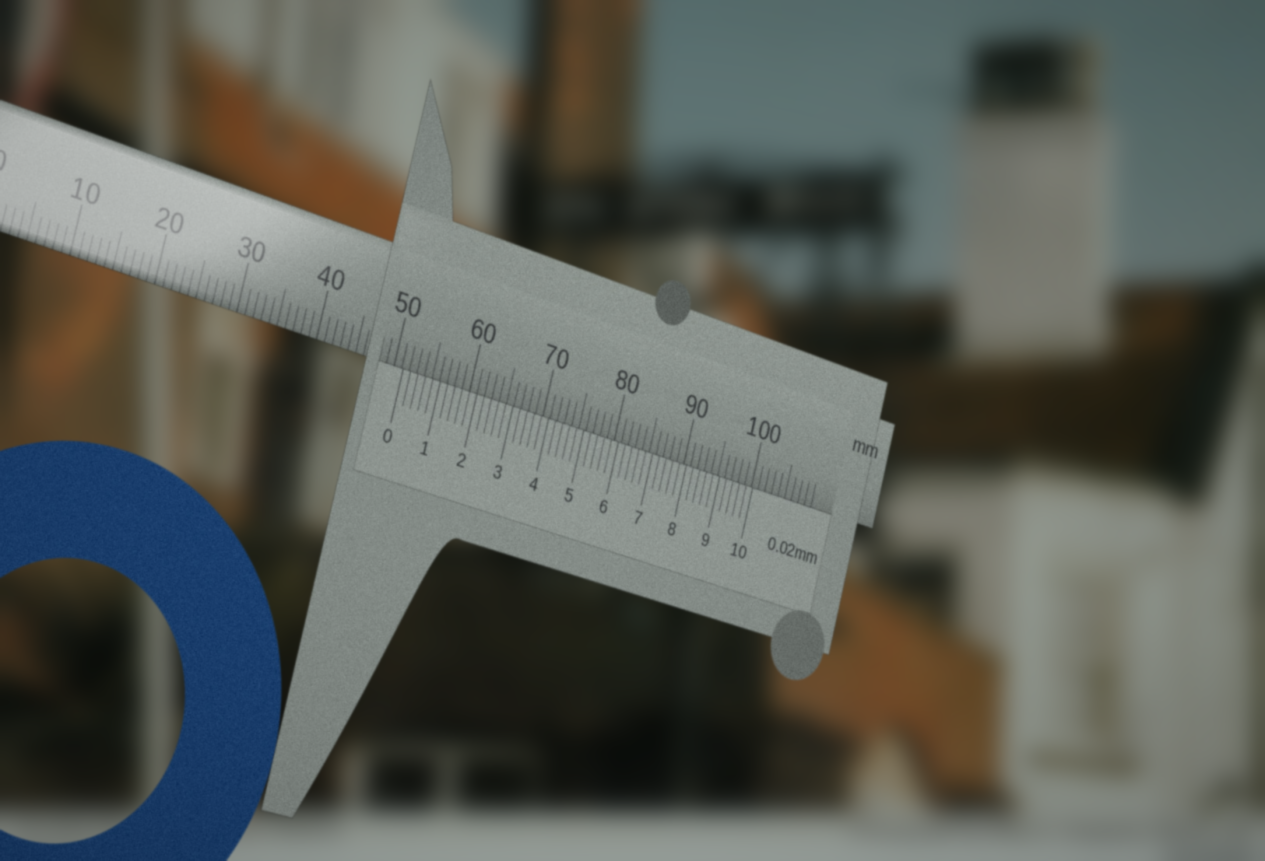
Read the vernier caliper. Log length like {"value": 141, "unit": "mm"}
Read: {"value": 51.2, "unit": "mm"}
